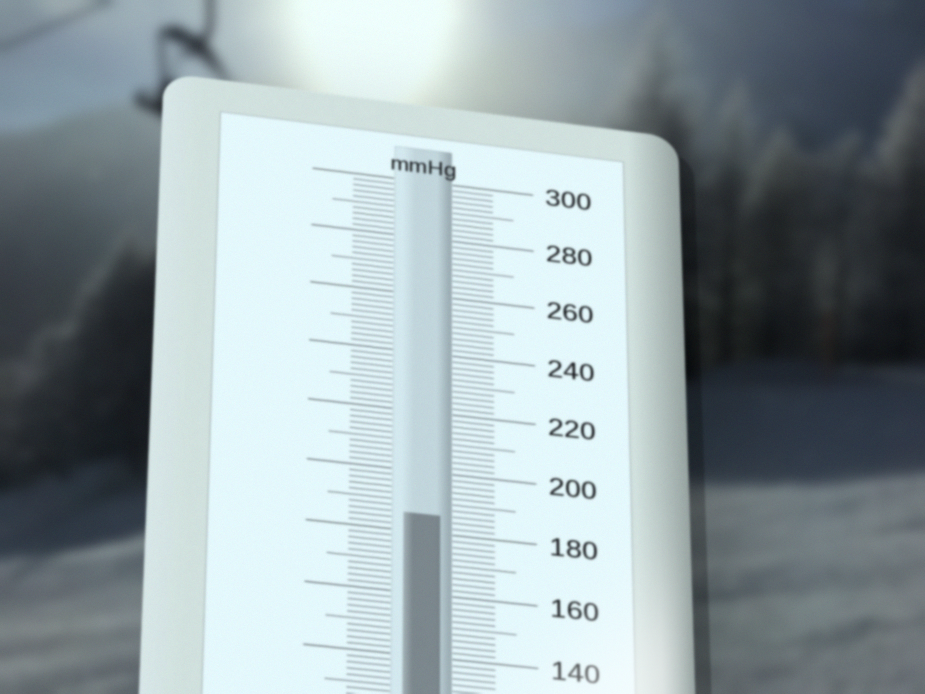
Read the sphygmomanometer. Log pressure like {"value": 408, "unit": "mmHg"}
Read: {"value": 186, "unit": "mmHg"}
